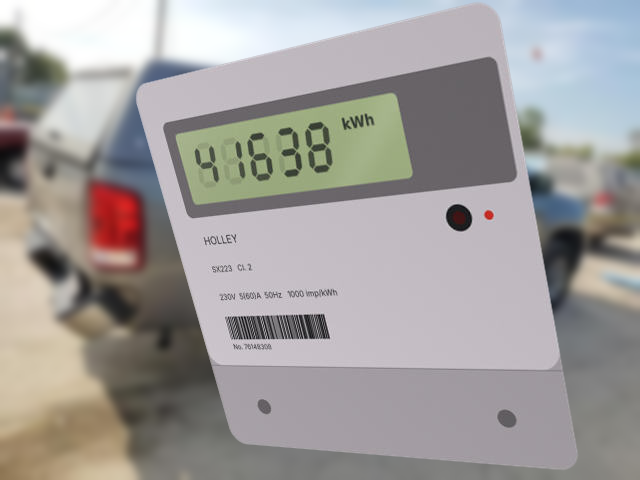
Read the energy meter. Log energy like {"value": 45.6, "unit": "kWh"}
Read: {"value": 41638, "unit": "kWh"}
